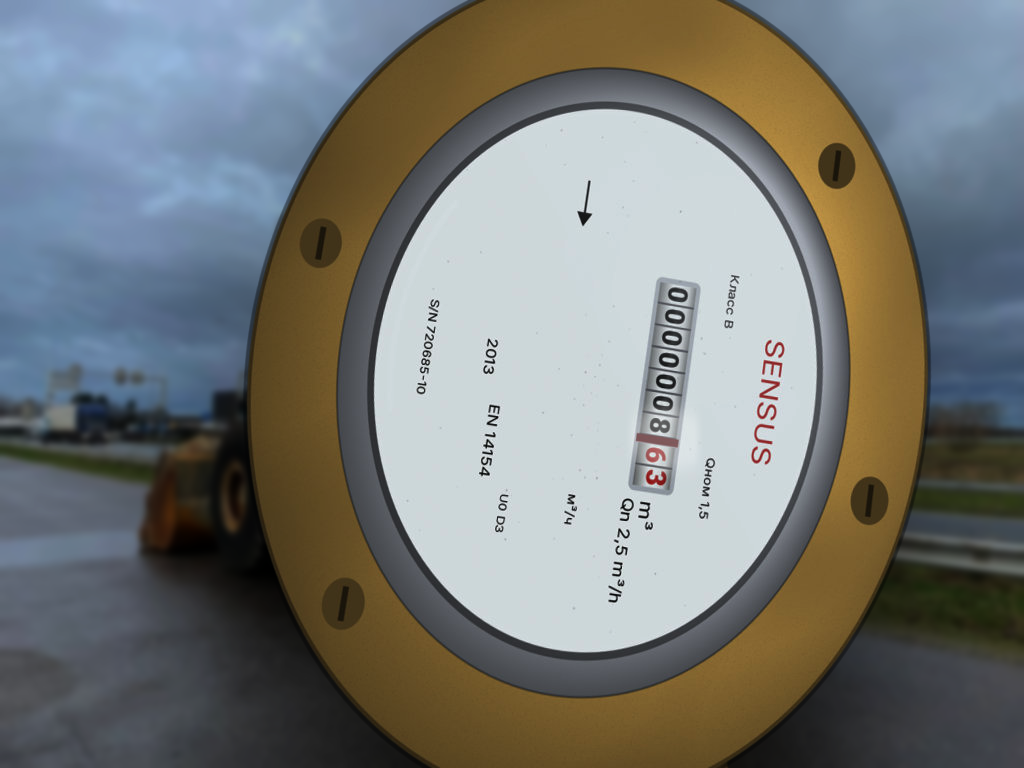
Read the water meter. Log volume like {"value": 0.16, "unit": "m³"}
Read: {"value": 8.63, "unit": "m³"}
